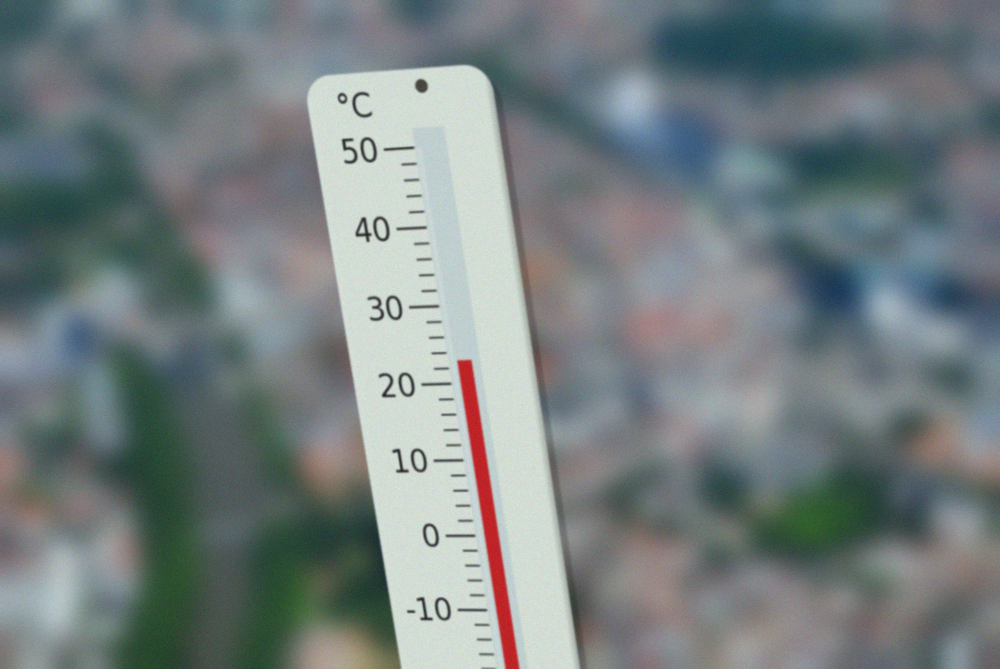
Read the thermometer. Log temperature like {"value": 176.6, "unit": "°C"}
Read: {"value": 23, "unit": "°C"}
